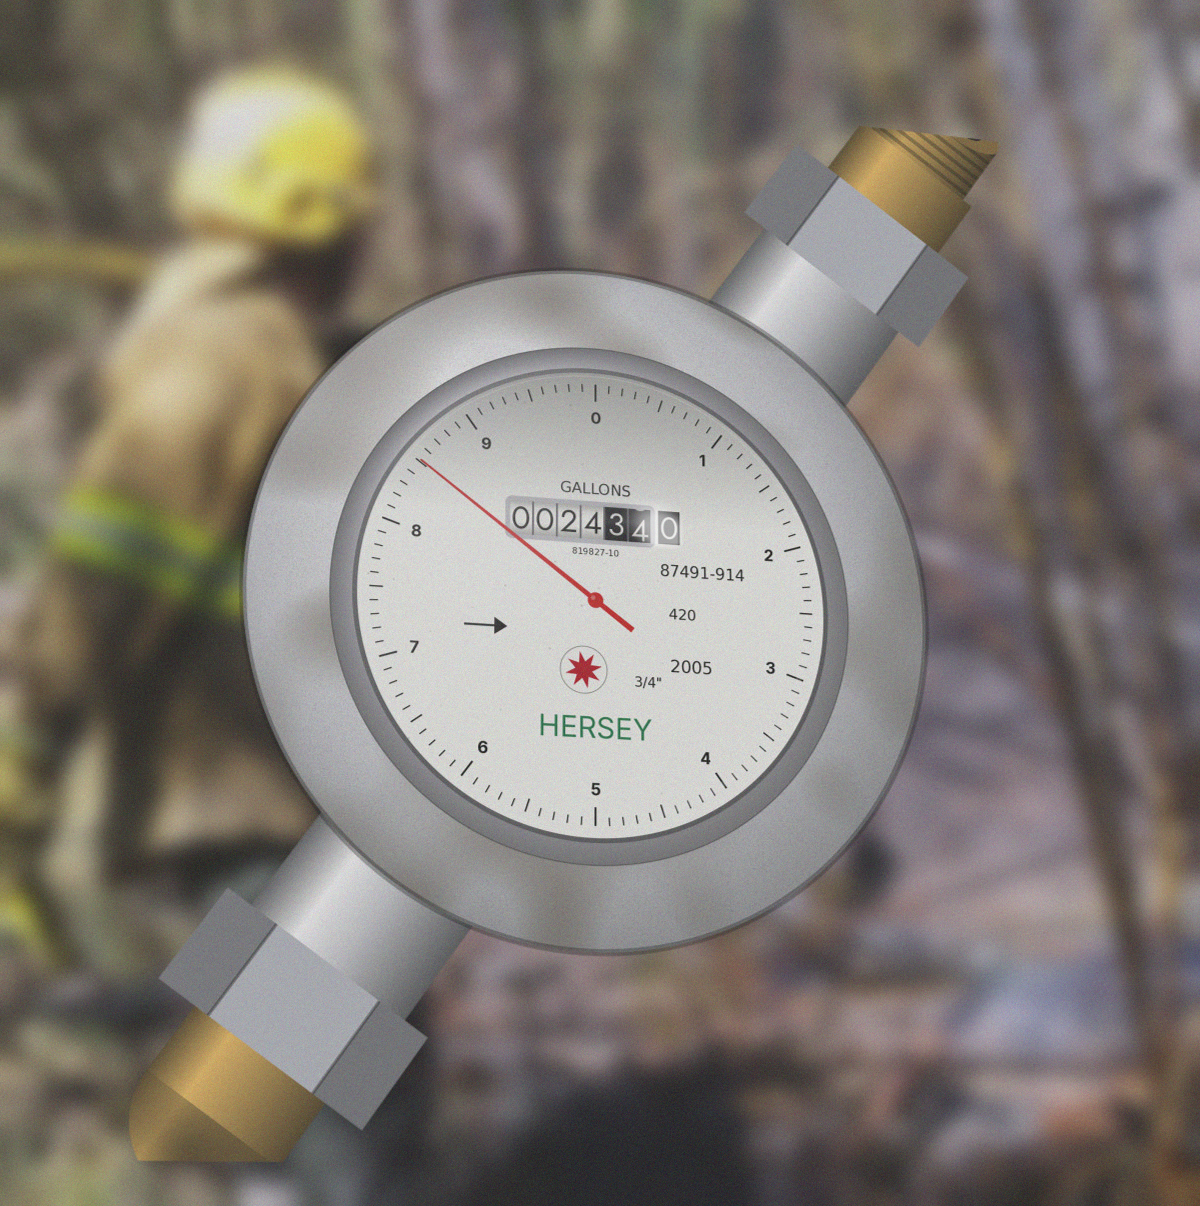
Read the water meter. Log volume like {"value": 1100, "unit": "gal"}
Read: {"value": 24338.5, "unit": "gal"}
